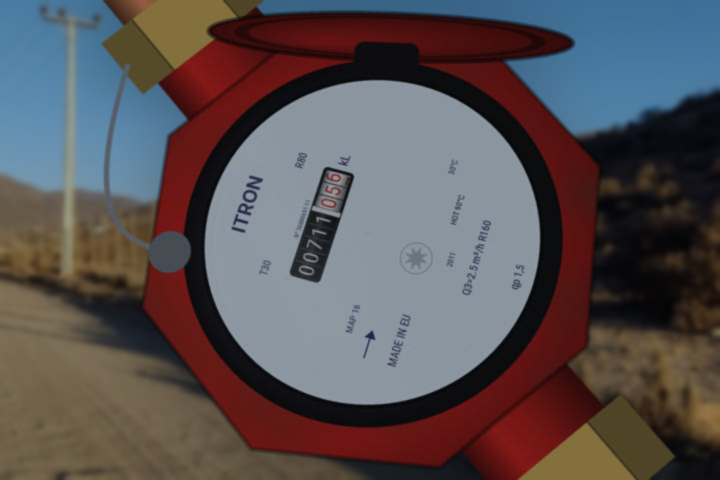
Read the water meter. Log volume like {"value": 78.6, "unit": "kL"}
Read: {"value": 711.056, "unit": "kL"}
